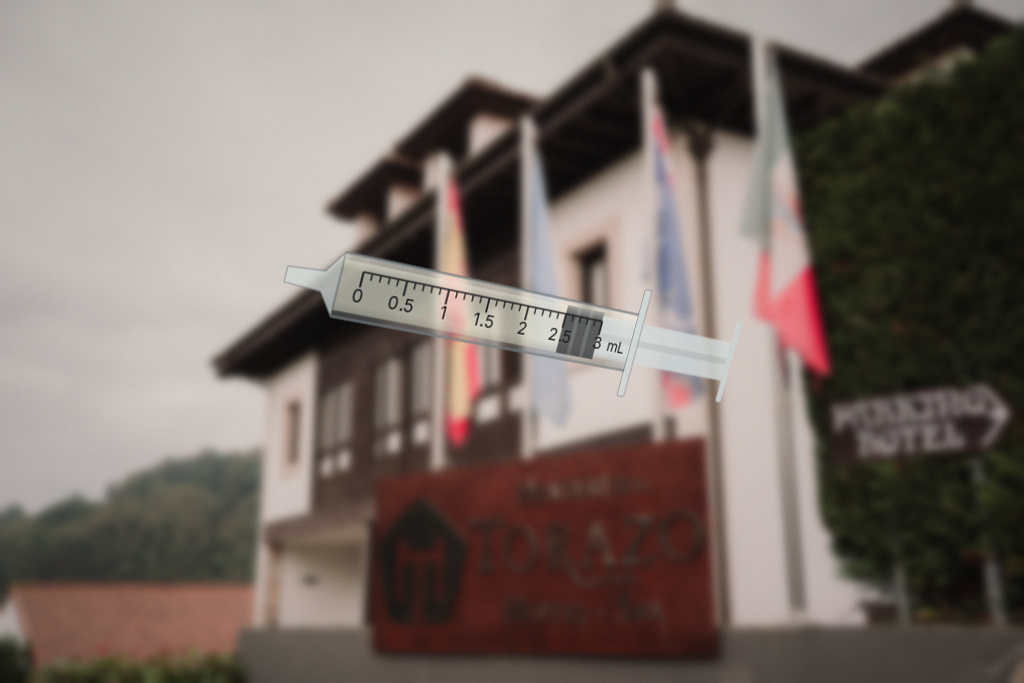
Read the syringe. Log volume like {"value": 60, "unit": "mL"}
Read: {"value": 2.5, "unit": "mL"}
